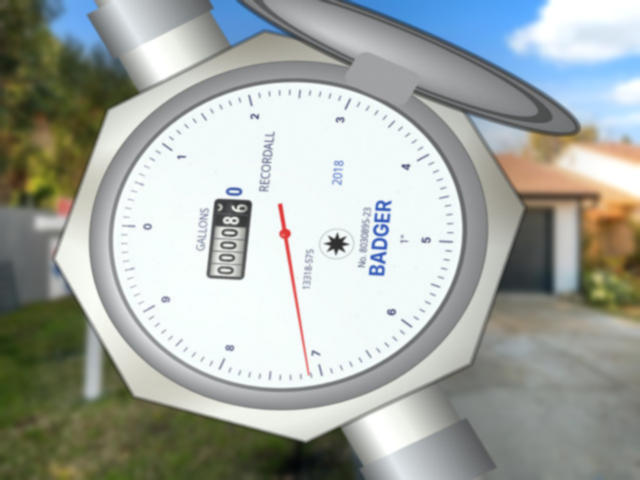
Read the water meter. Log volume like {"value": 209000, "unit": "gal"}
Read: {"value": 857.1, "unit": "gal"}
